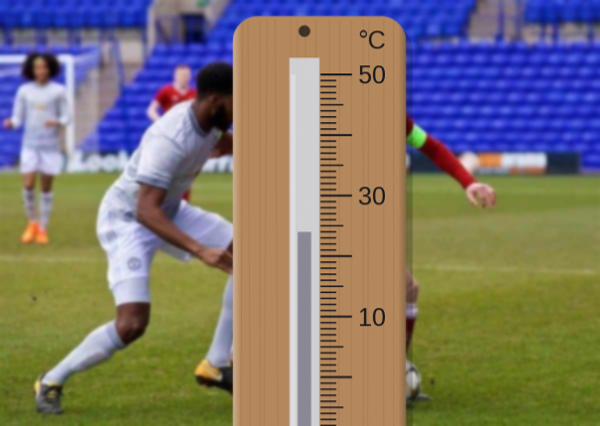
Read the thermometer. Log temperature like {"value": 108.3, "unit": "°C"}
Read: {"value": 24, "unit": "°C"}
